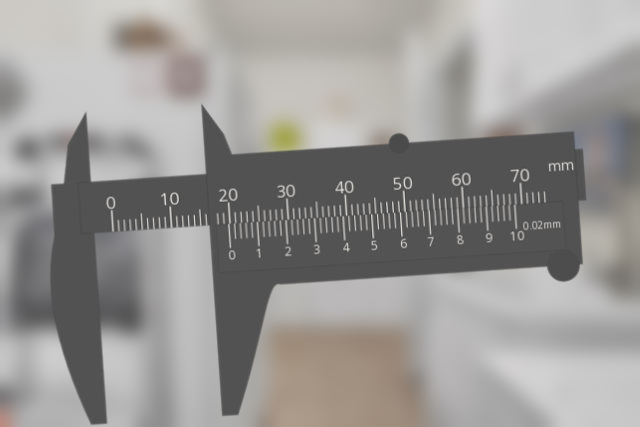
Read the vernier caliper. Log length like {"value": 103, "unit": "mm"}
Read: {"value": 19.8, "unit": "mm"}
